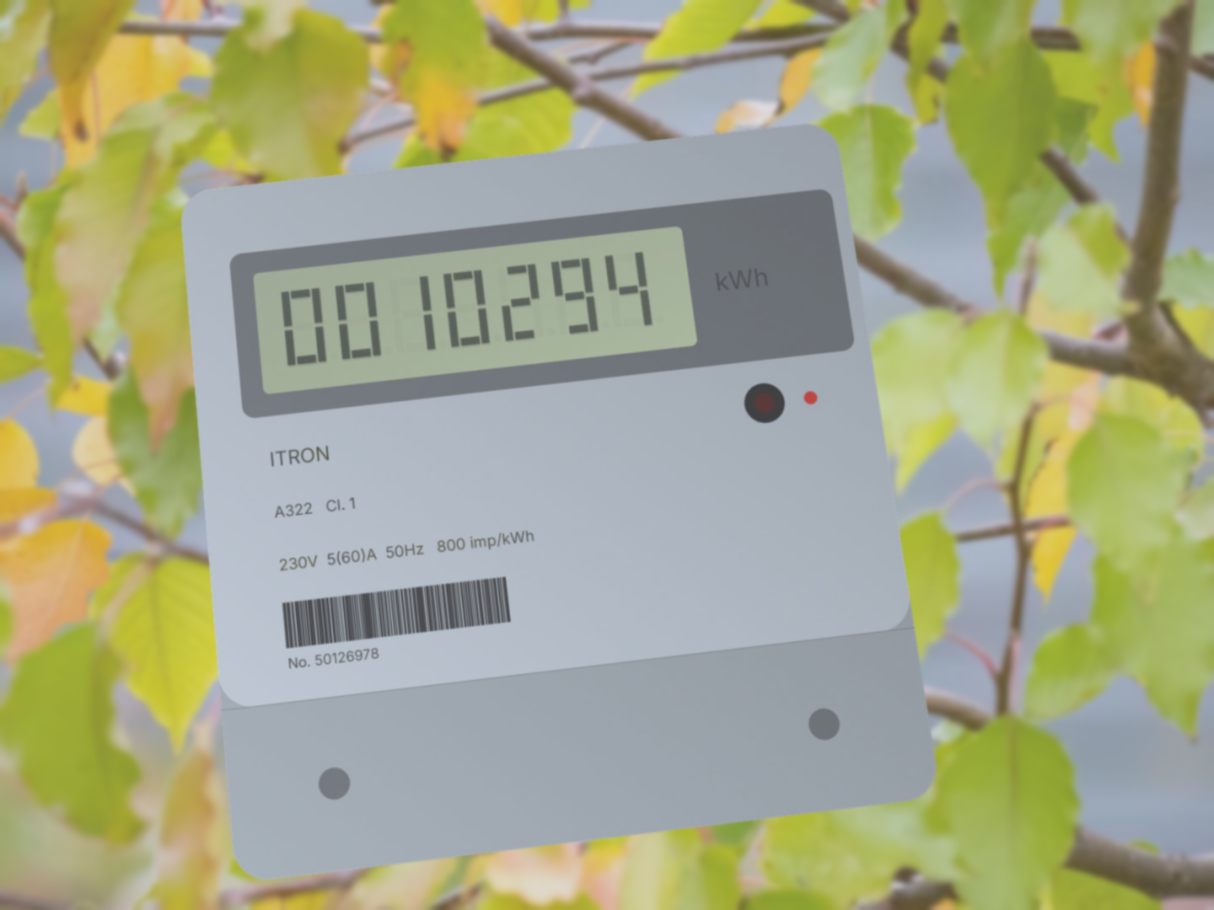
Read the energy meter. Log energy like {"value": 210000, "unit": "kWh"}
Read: {"value": 10294, "unit": "kWh"}
